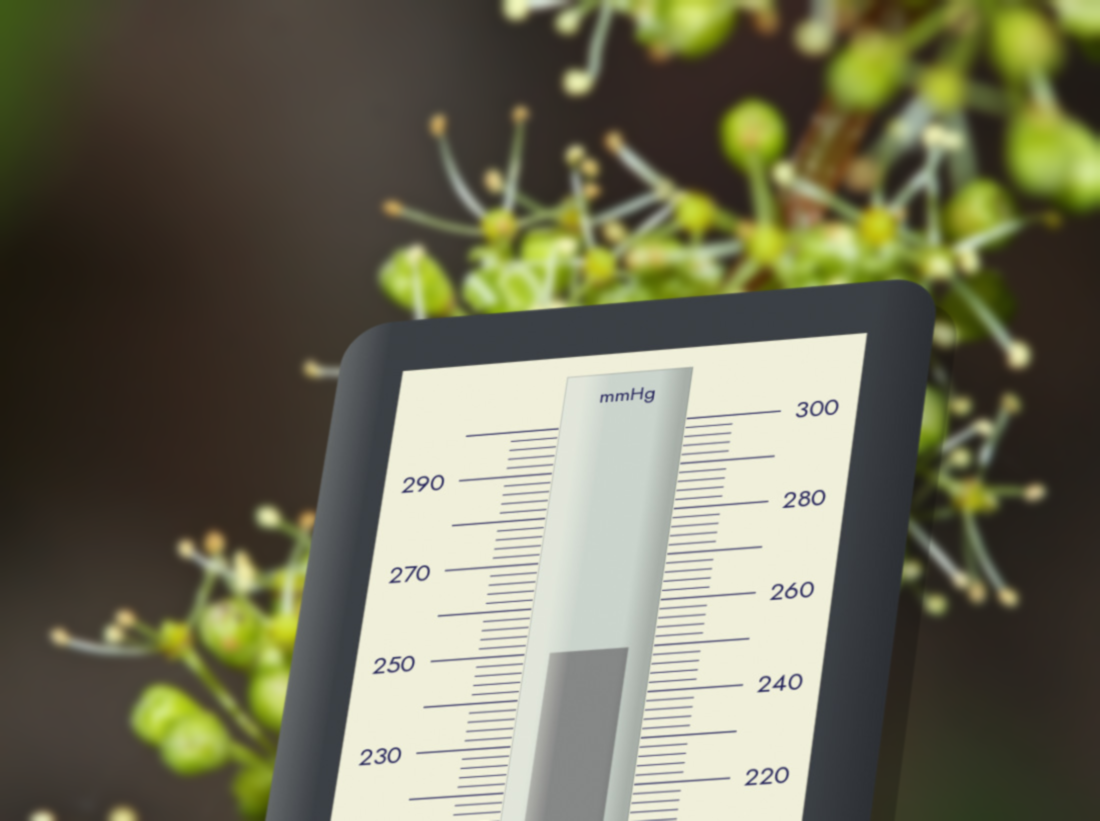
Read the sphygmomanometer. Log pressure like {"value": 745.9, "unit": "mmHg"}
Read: {"value": 250, "unit": "mmHg"}
